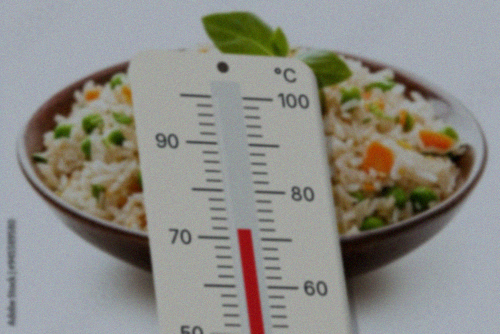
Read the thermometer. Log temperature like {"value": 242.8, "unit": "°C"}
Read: {"value": 72, "unit": "°C"}
